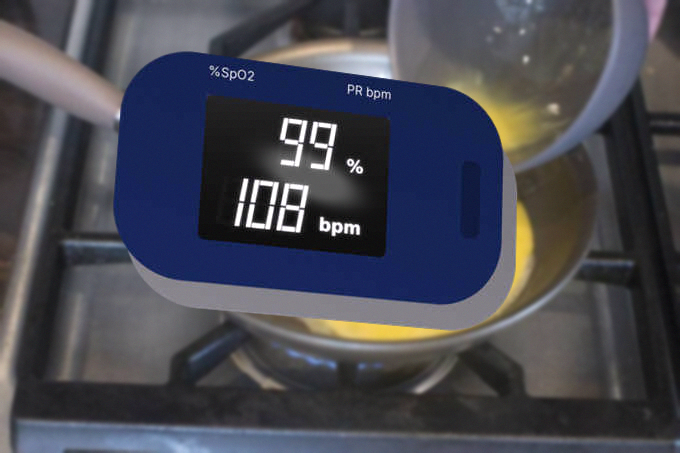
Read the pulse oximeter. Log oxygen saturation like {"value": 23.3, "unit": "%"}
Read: {"value": 99, "unit": "%"}
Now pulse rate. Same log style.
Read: {"value": 108, "unit": "bpm"}
